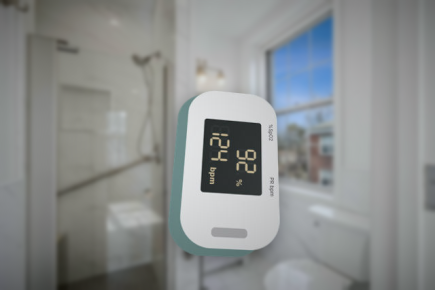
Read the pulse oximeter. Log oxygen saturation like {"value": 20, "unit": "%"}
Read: {"value": 92, "unit": "%"}
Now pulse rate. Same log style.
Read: {"value": 124, "unit": "bpm"}
